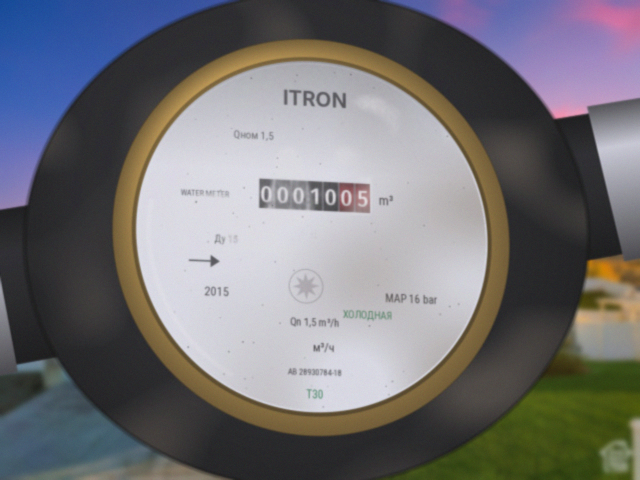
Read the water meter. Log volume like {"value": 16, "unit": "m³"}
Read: {"value": 10.05, "unit": "m³"}
